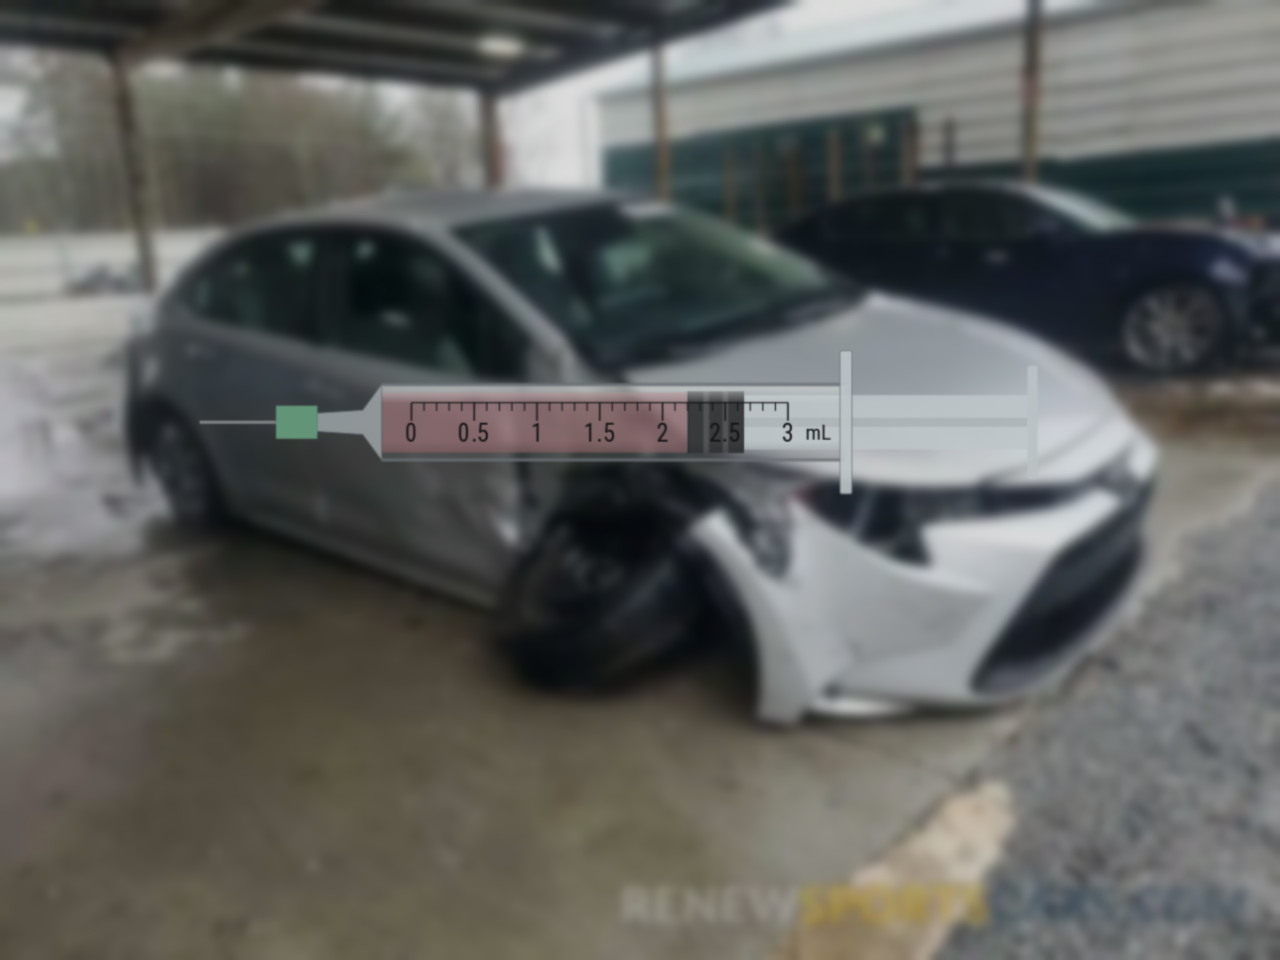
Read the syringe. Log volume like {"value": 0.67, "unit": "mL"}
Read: {"value": 2.2, "unit": "mL"}
